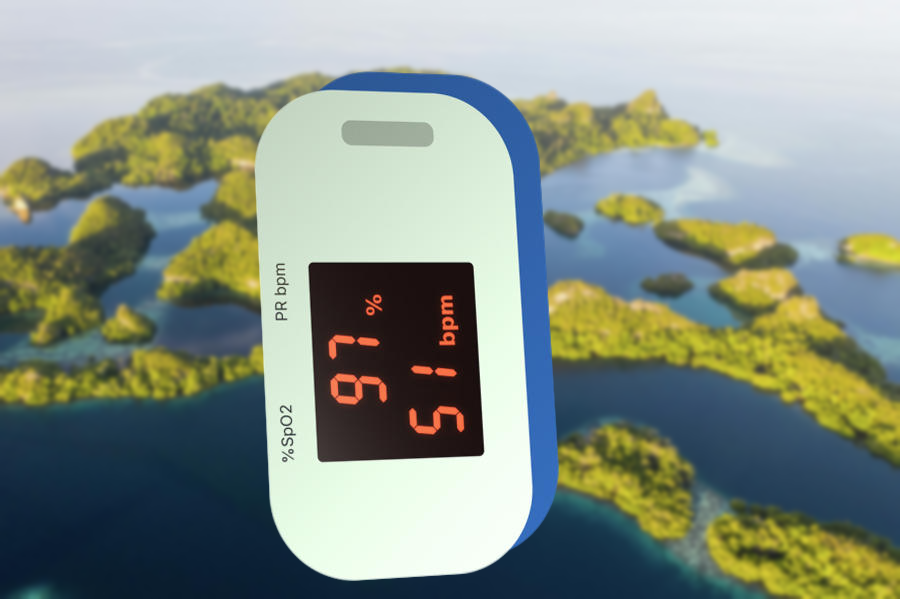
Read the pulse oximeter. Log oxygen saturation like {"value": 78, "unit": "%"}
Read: {"value": 97, "unit": "%"}
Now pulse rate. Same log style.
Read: {"value": 51, "unit": "bpm"}
